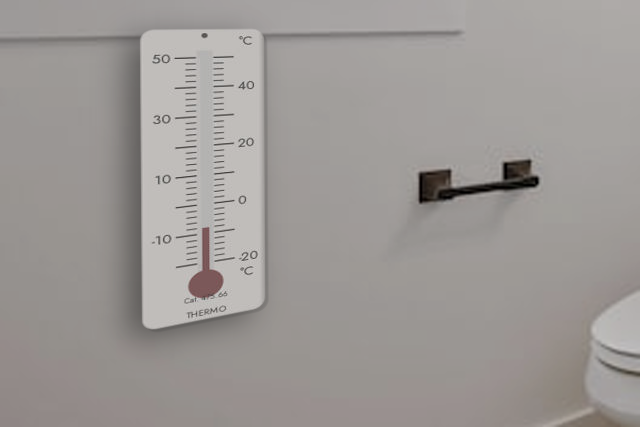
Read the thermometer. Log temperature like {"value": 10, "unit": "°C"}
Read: {"value": -8, "unit": "°C"}
